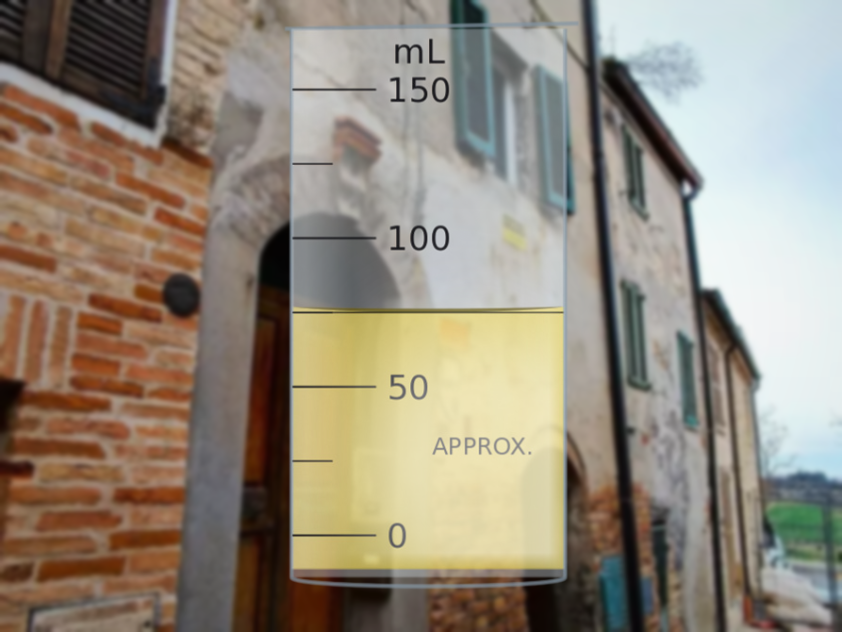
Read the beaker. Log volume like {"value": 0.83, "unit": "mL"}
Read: {"value": 75, "unit": "mL"}
